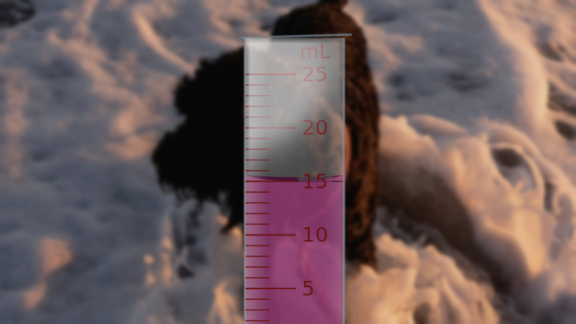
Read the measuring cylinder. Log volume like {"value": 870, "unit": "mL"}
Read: {"value": 15, "unit": "mL"}
